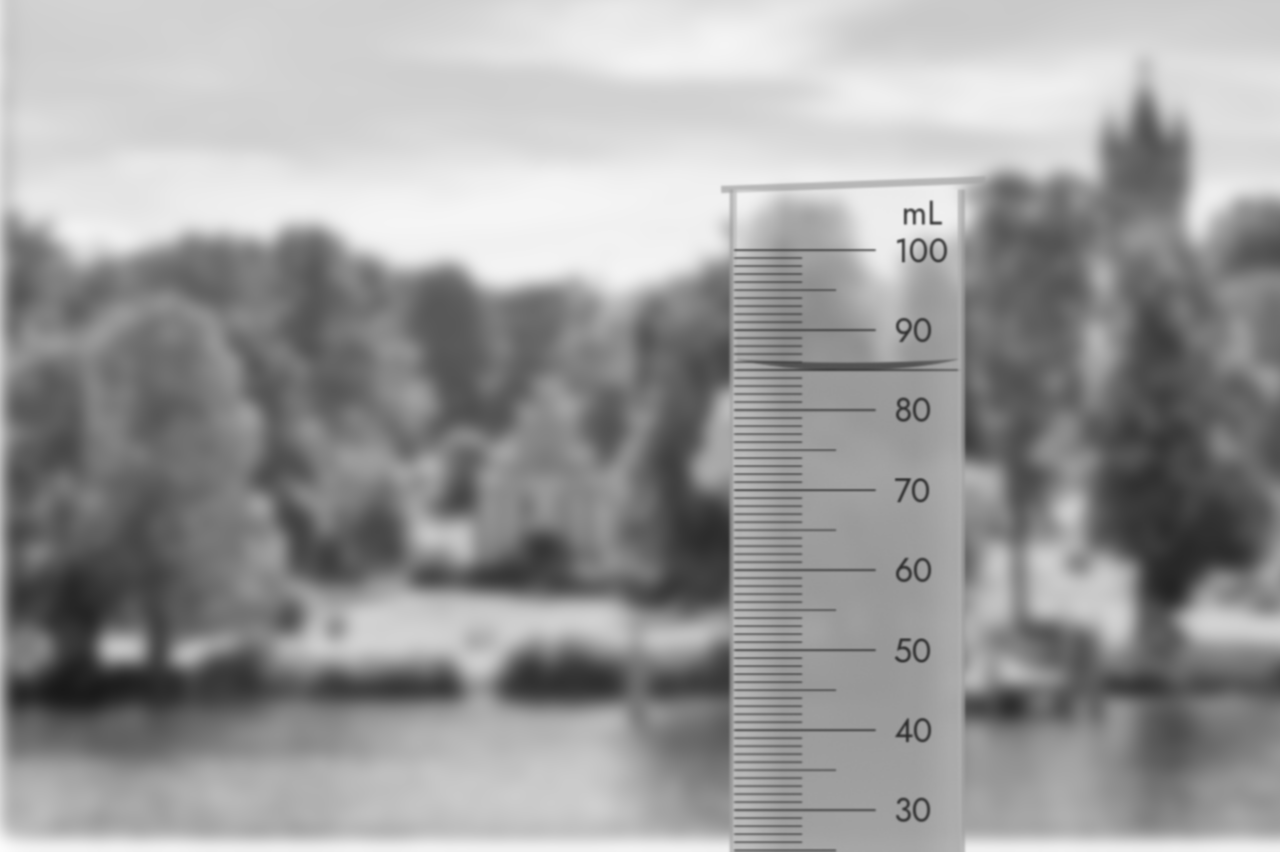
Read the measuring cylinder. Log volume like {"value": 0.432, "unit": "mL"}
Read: {"value": 85, "unit": "mL"}
